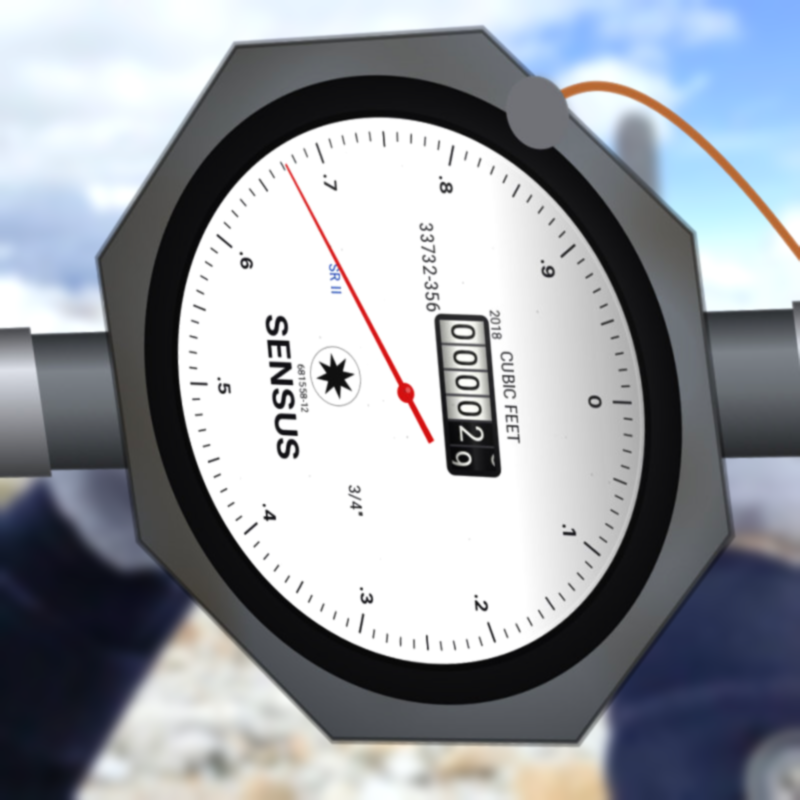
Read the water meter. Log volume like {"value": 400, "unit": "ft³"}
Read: {"value": 28.67, "unit": "ft³"}
